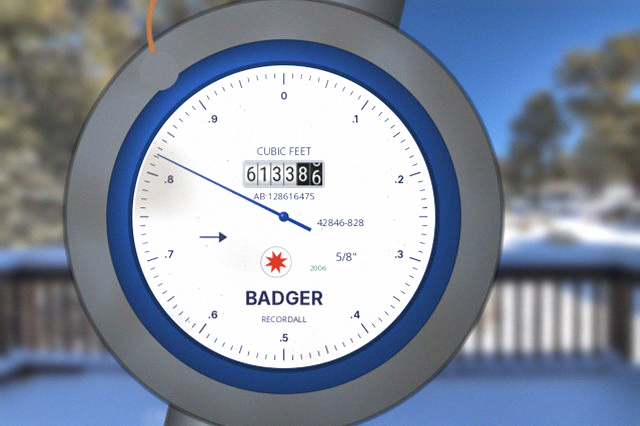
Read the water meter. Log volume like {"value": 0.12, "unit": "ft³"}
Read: {"value": 613385.82, "unit": "ft³"}
